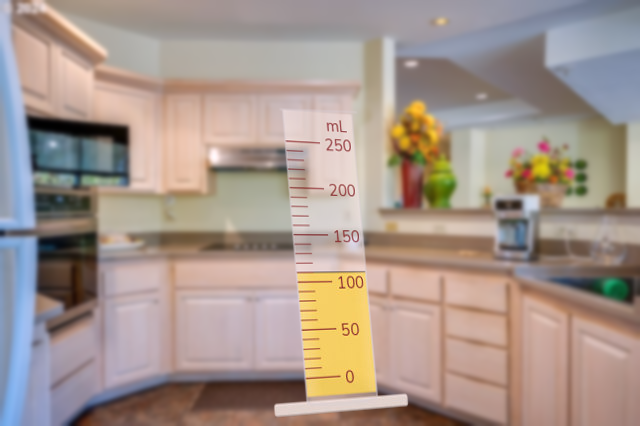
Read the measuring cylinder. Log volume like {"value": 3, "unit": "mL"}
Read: {"value": 110, "unit": "mL"}
